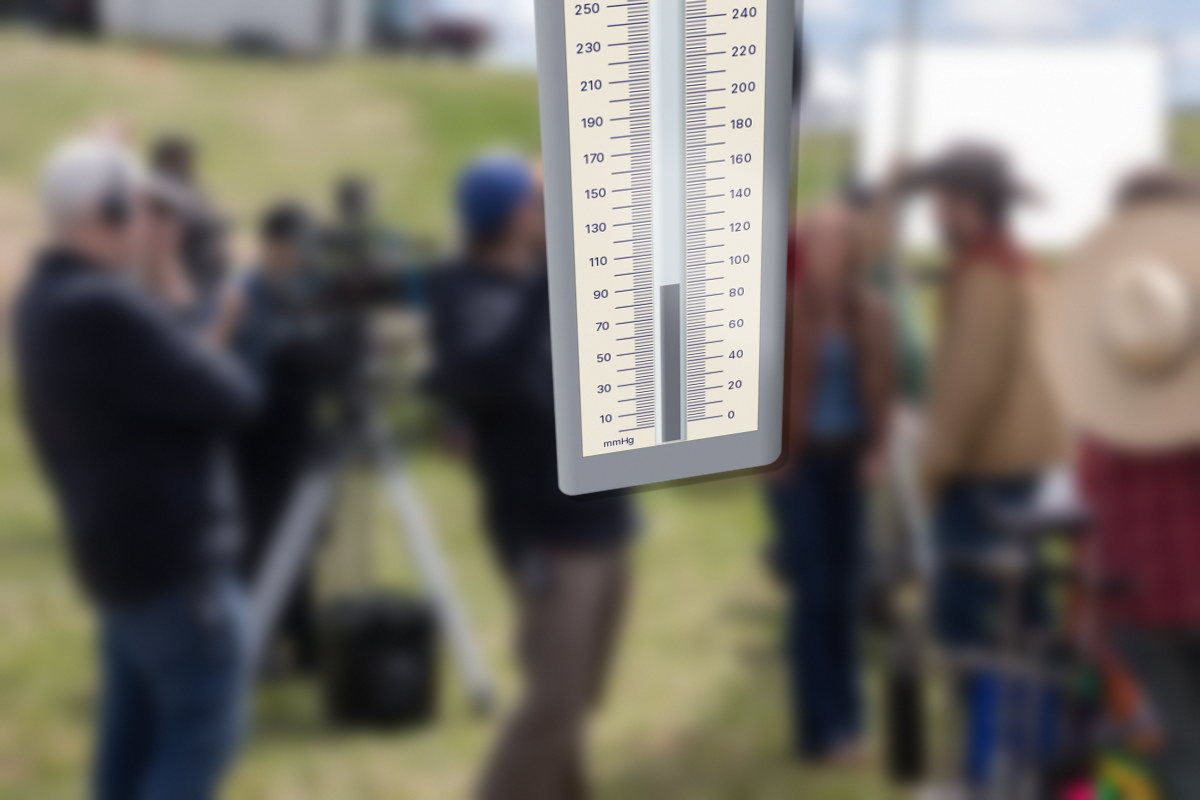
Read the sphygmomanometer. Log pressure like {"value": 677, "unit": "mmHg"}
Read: {"value": 90, "unit": "mmHg"}
